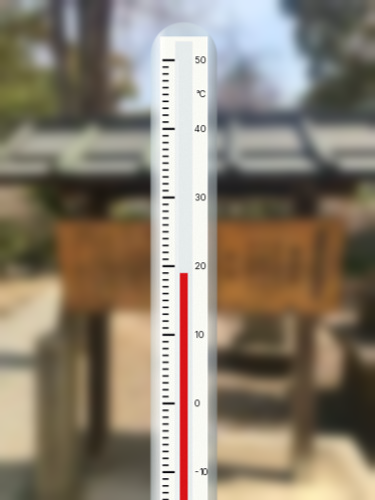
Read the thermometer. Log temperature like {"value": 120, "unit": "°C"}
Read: {"value": 19, "unit": "°C"}
